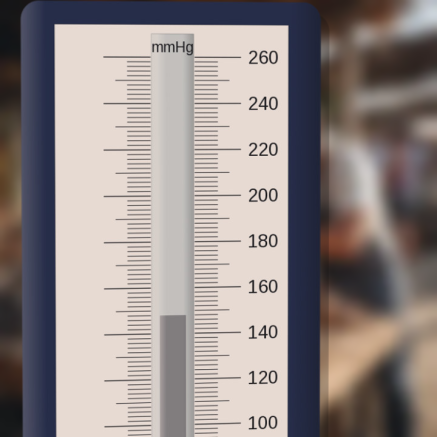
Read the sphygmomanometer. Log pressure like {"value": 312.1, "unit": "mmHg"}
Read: {"value": 148, "unit": "mmHg"}
